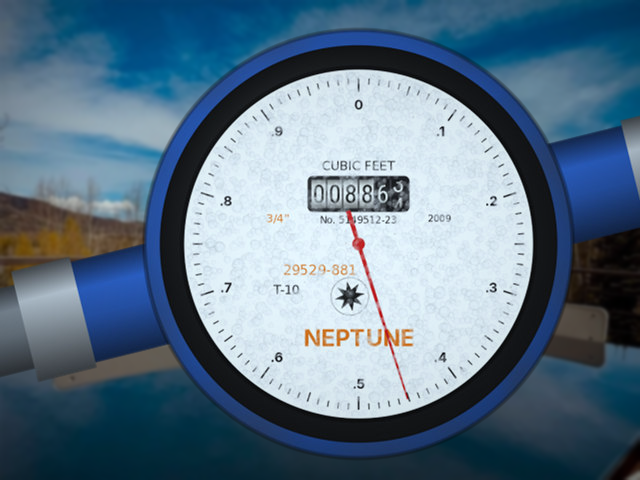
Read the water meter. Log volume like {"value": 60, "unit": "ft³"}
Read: {"value": 8863.45, "unit": "ft³"}
